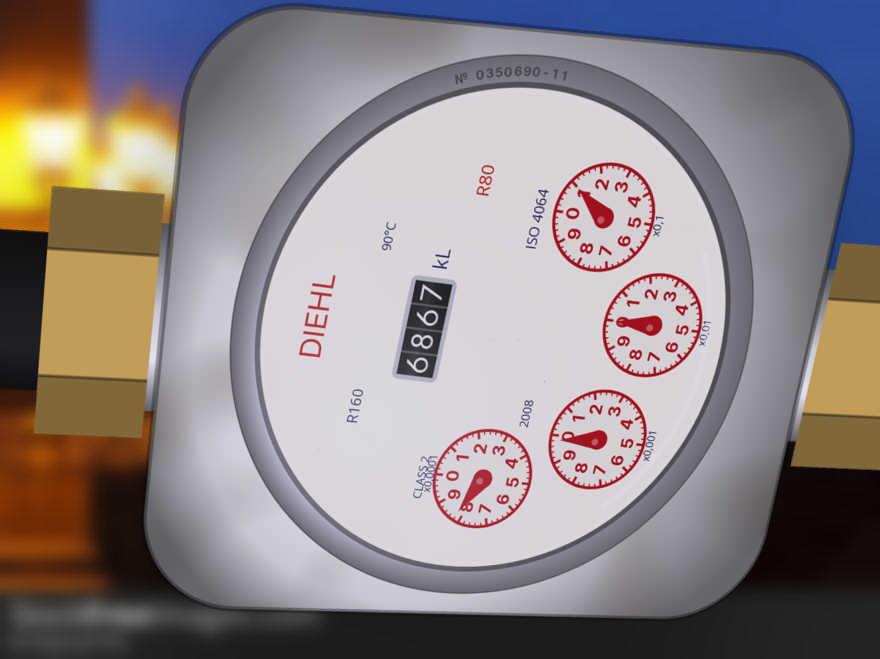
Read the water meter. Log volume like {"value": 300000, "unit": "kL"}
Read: {"value": 6867.0998, "unit": "kL"}
